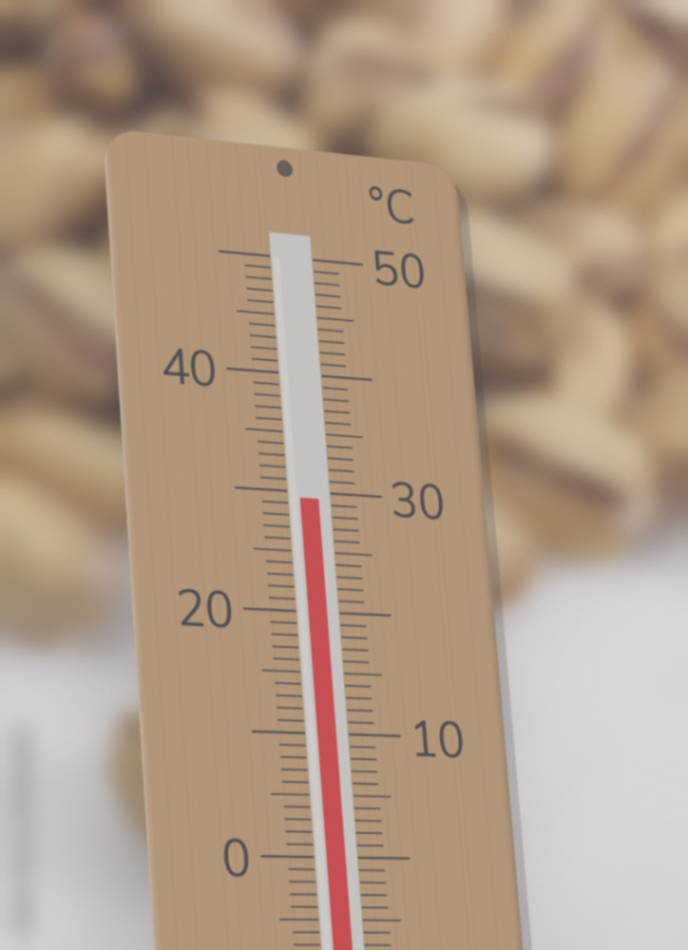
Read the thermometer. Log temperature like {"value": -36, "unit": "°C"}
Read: {"value": 29.5, "unit": "°C"}
